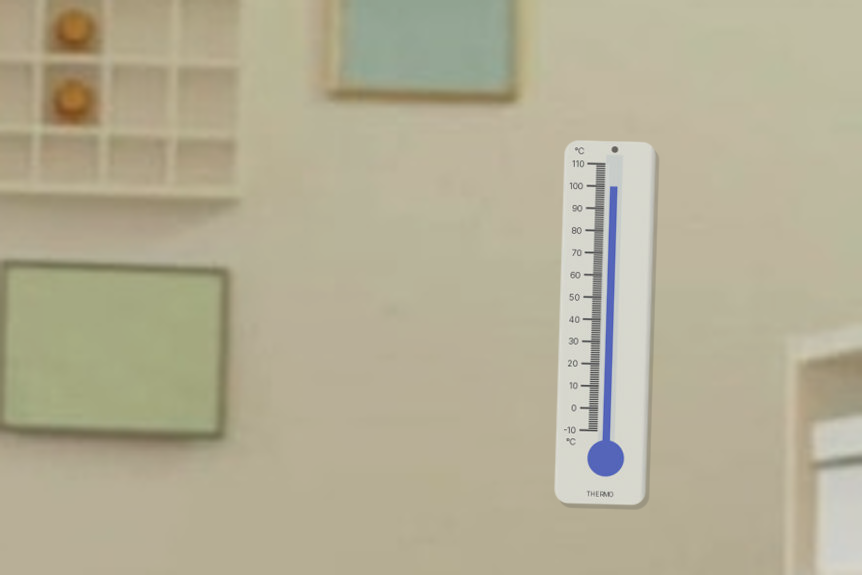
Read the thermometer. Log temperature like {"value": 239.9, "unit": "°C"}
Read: {"value": 100, "unit": "°C"}
